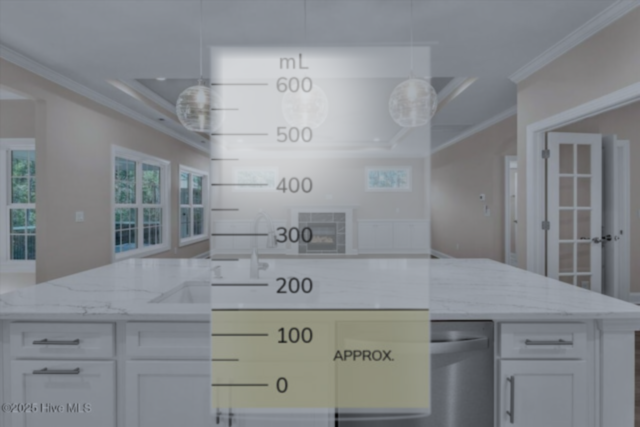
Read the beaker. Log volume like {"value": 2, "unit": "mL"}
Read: {"value": 150, "unit": "mL"}
